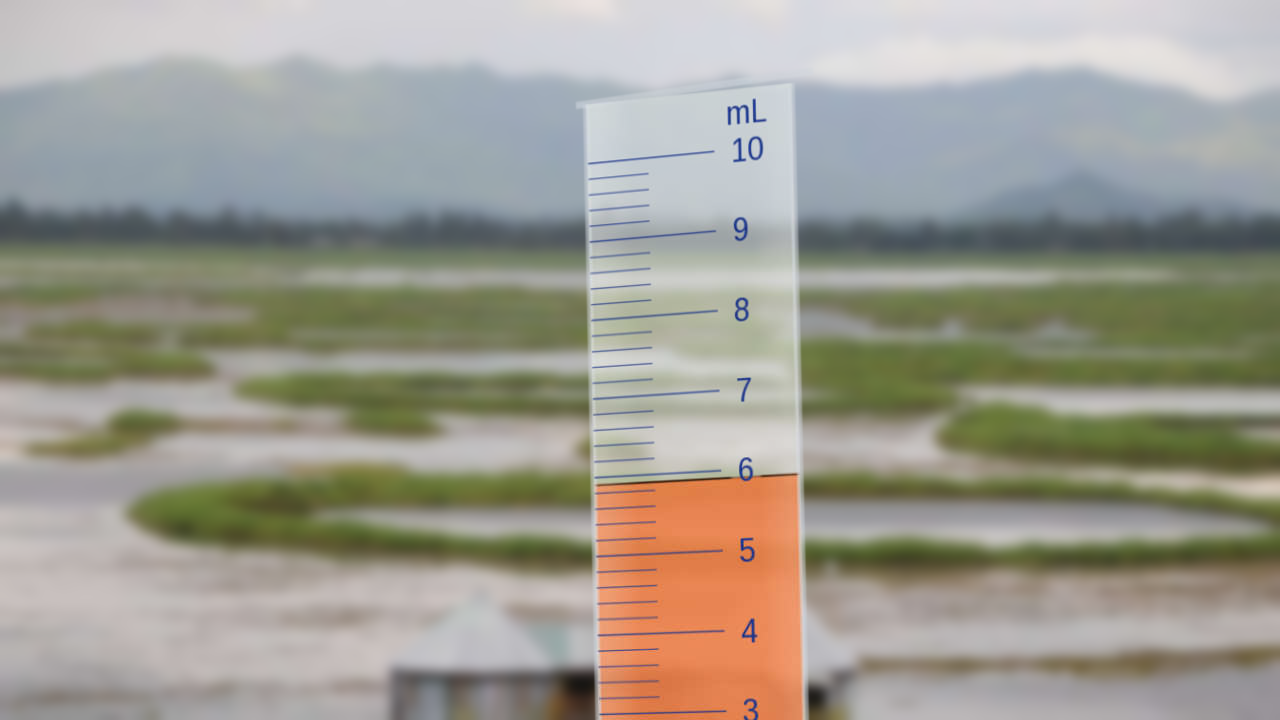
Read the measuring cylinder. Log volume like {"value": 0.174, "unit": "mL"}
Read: {"value": 5.9, "unit": "mL"}
